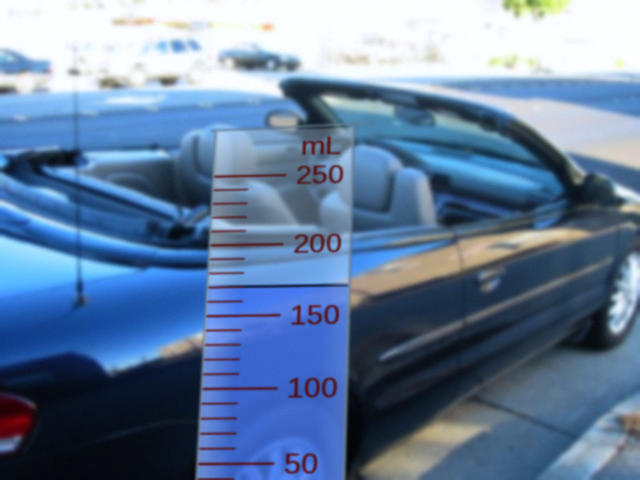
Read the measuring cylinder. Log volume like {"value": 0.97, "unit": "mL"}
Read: {"value": 170, "unit": "mL"}
